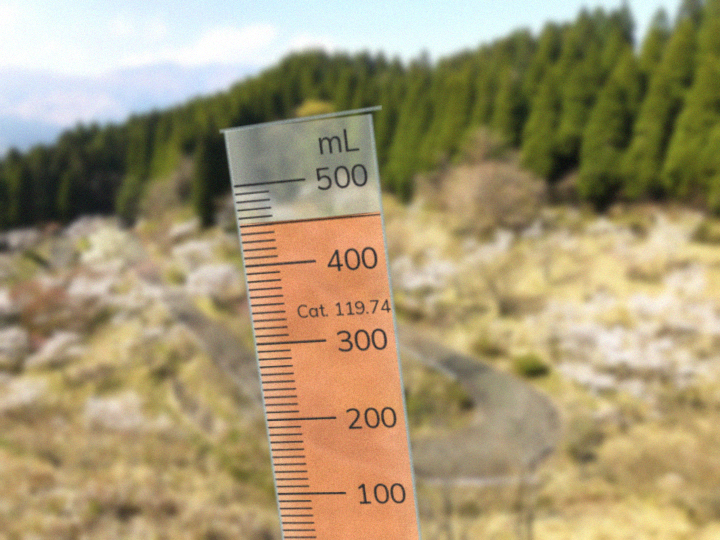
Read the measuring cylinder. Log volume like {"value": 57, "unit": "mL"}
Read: {"value": 450, "unit": "mL"}
